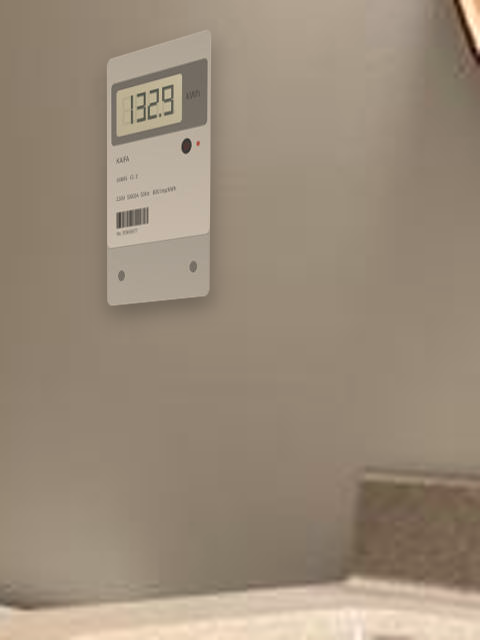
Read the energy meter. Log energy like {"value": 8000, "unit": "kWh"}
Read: {"value": 132.9, "unit": "kWh"}
